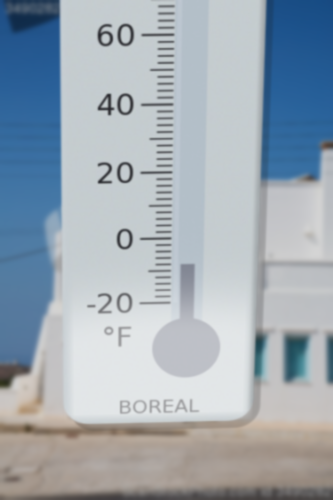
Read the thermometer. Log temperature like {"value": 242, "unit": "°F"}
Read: {"value": -8, "unit": "°F"}
